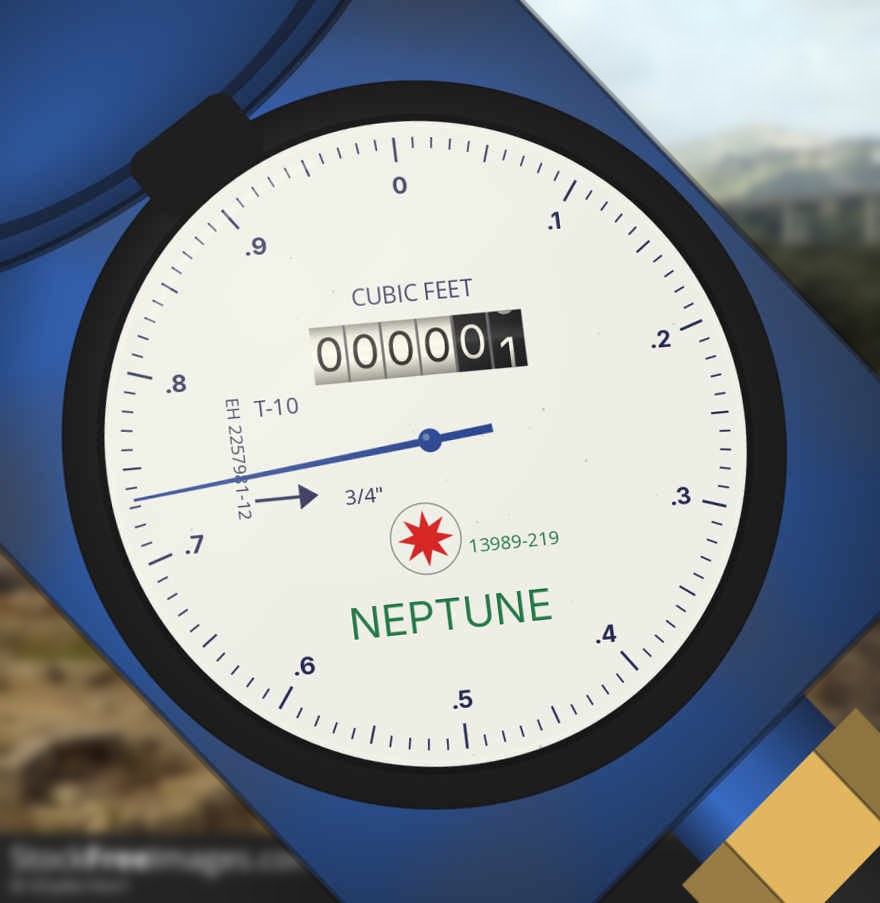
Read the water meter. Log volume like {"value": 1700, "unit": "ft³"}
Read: {"value": 0.73, "unit": "ft³"}
